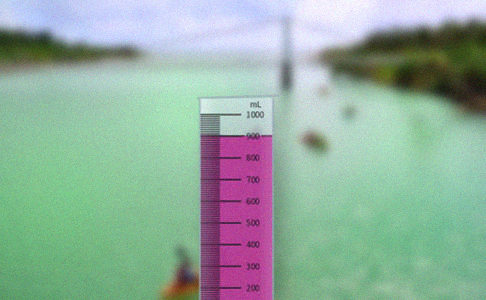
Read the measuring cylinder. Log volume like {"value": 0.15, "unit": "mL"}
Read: {"value": 900, "unit": "mL"}
